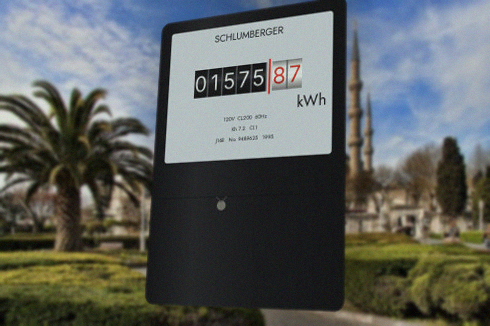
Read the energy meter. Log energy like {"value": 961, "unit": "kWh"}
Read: {"value": 1575.87, "unit": "kWh"}
